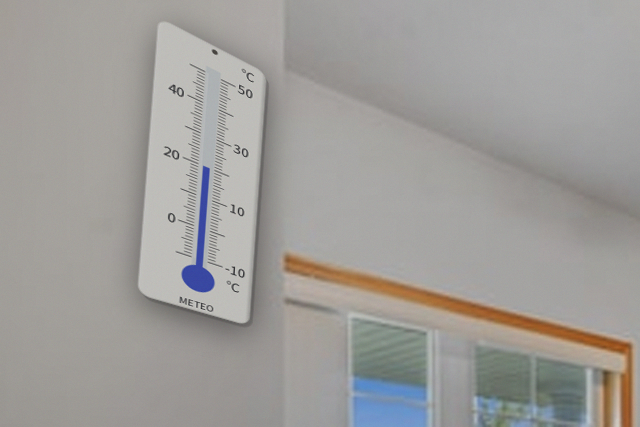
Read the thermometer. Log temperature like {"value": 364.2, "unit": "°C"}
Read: {"value": 20, "unit": "°C"}
